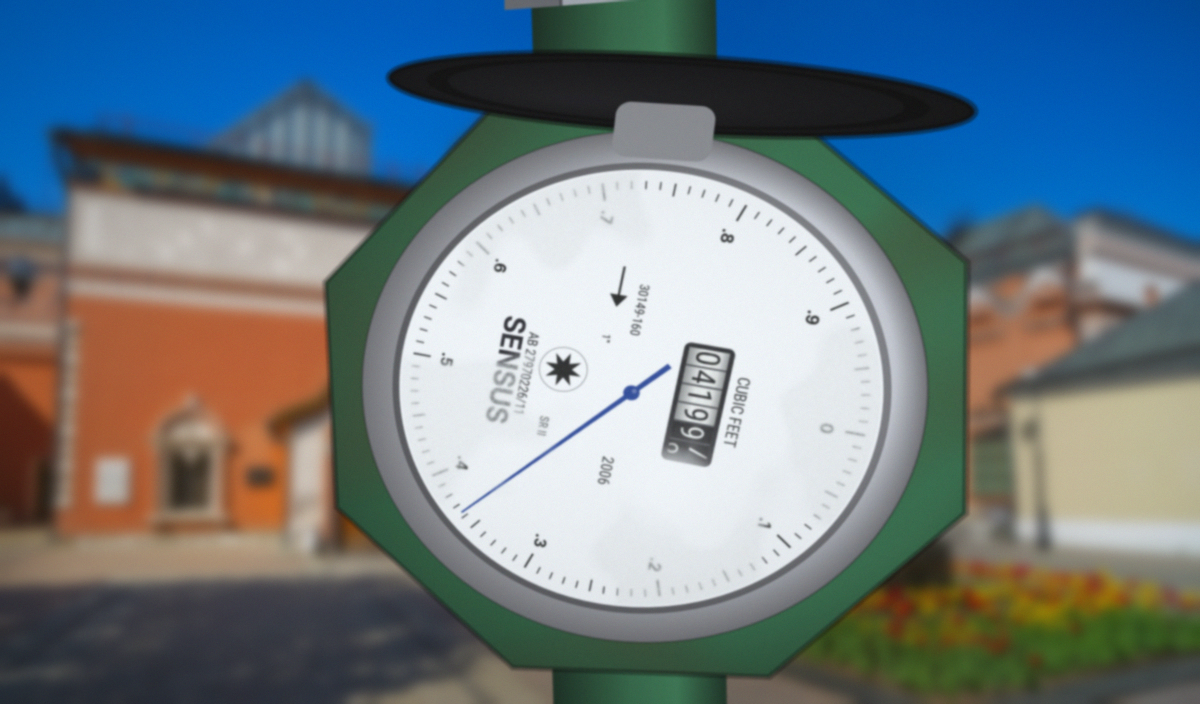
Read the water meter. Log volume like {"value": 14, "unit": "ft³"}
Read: {"value": 41997.36, "unit": "ft³"}
